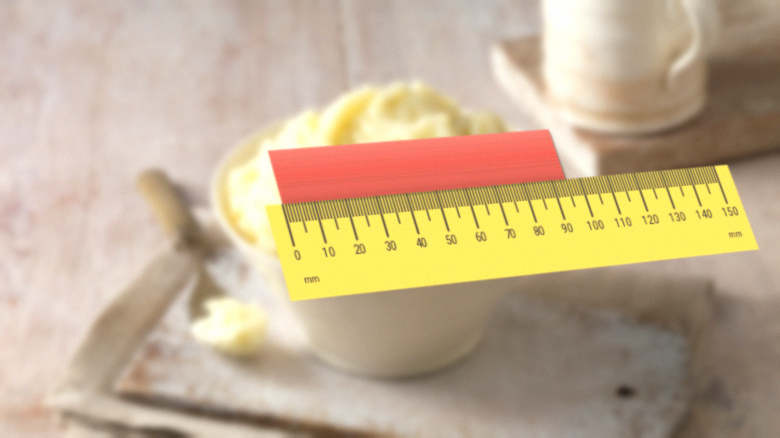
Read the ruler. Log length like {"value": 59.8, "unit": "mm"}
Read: {"value": 95, "unit": "mm"}
